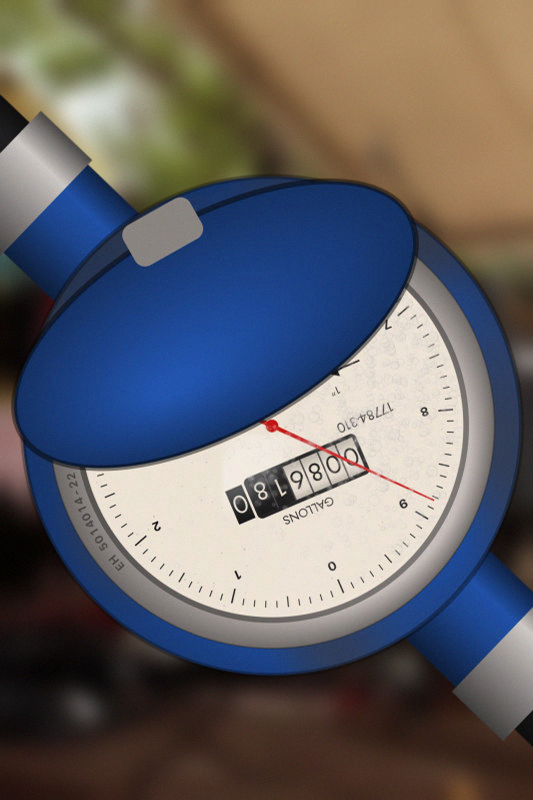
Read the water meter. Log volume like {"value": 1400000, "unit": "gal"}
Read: {"value": 86178.8, "unit": "gal"}
